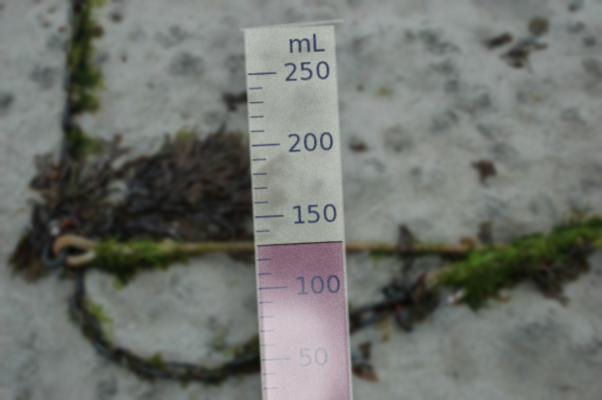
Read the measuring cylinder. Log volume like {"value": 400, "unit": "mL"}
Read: {"value": 130, "unit": "mL"}
